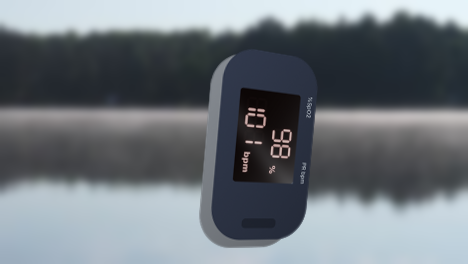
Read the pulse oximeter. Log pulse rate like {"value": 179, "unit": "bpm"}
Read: {"value": 101, "unit": "bpm"}
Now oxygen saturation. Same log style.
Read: {"value": 98, "unit": "%"}
